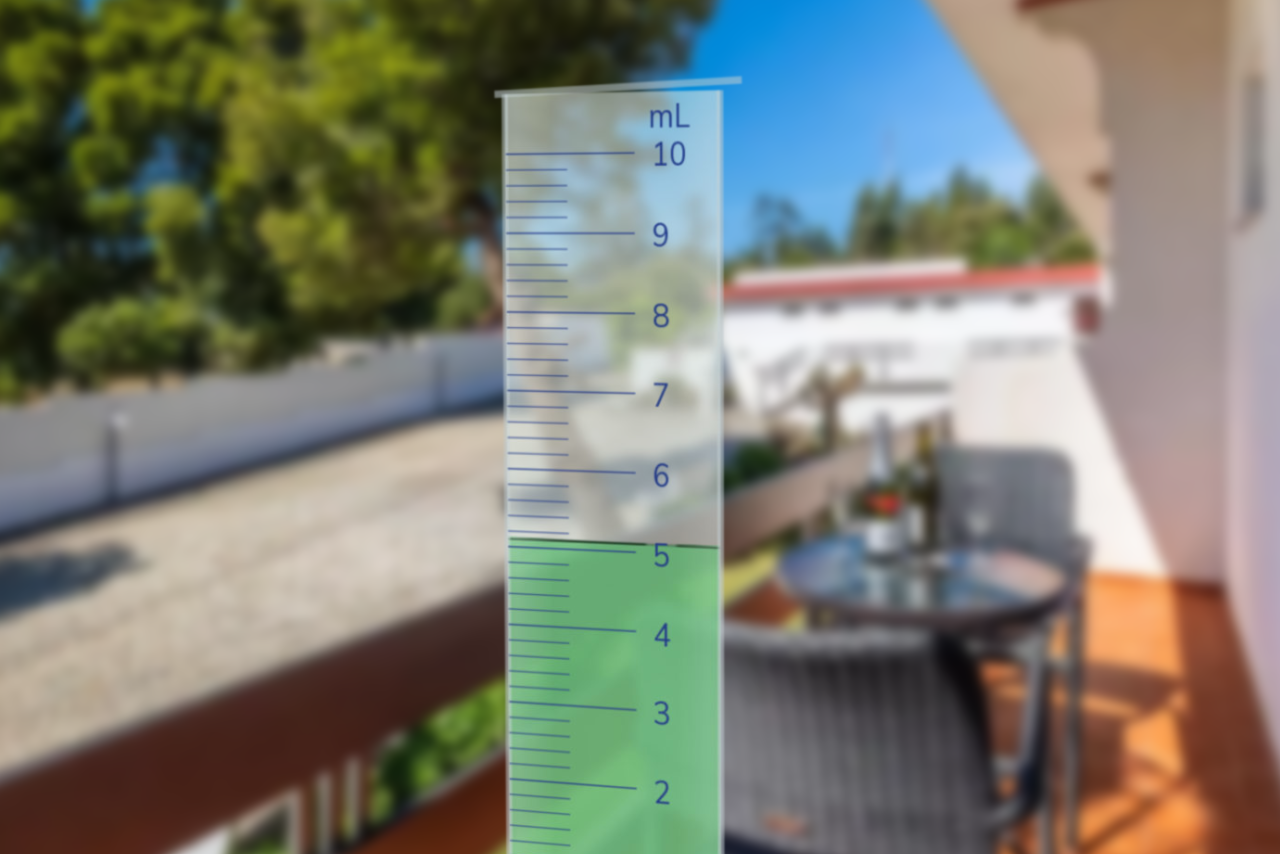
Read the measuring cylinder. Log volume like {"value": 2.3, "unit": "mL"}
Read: {"value": 5.1, "unit": "mL"}
